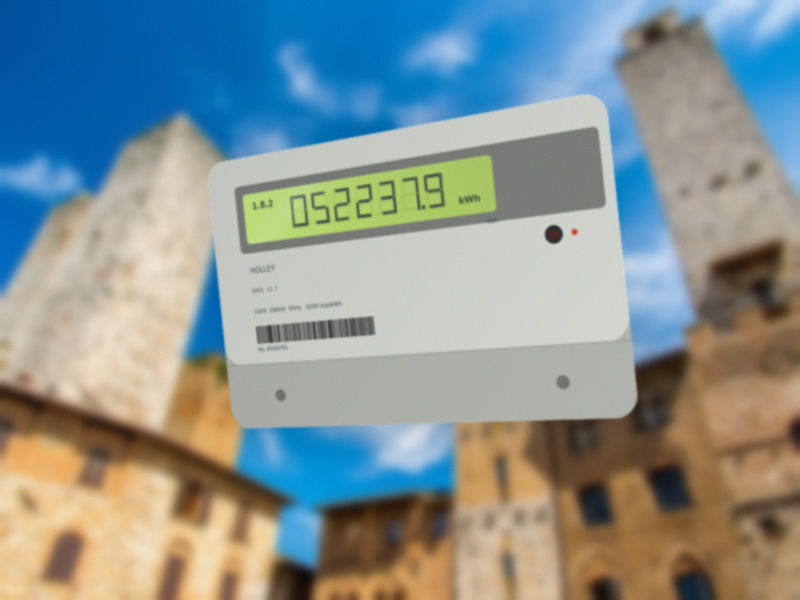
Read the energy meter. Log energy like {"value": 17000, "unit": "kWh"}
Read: {"value": 52237.9, "unit": "kWh"}
